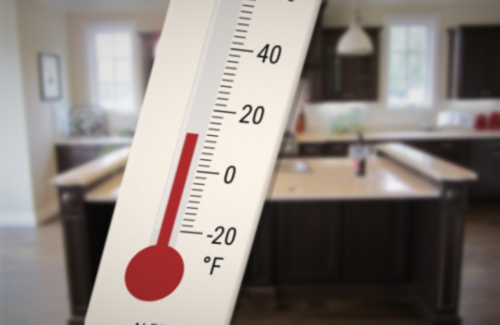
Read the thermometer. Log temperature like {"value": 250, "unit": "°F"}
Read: {"value": 12, "unit": "°F"}
